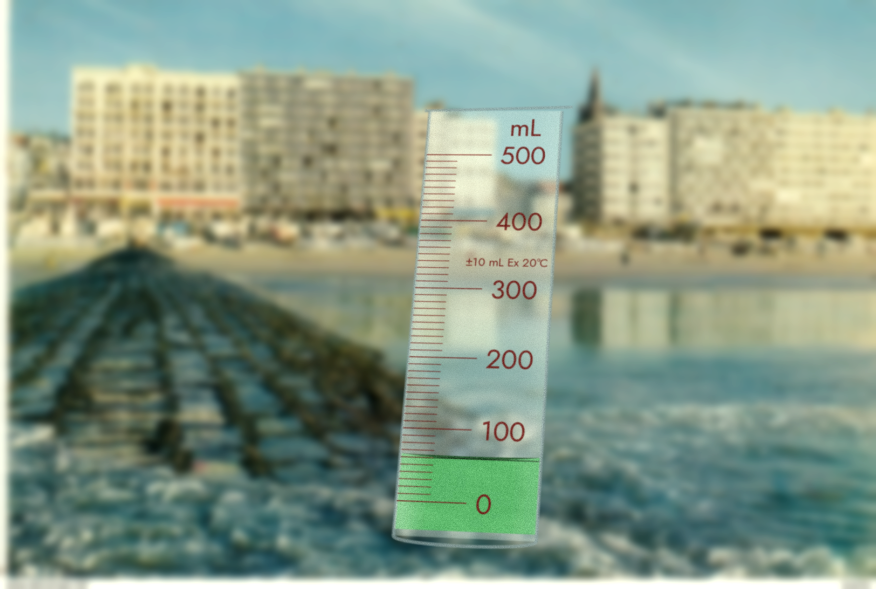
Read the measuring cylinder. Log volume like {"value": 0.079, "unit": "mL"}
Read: {"value": 60, "unit": "mL"}
